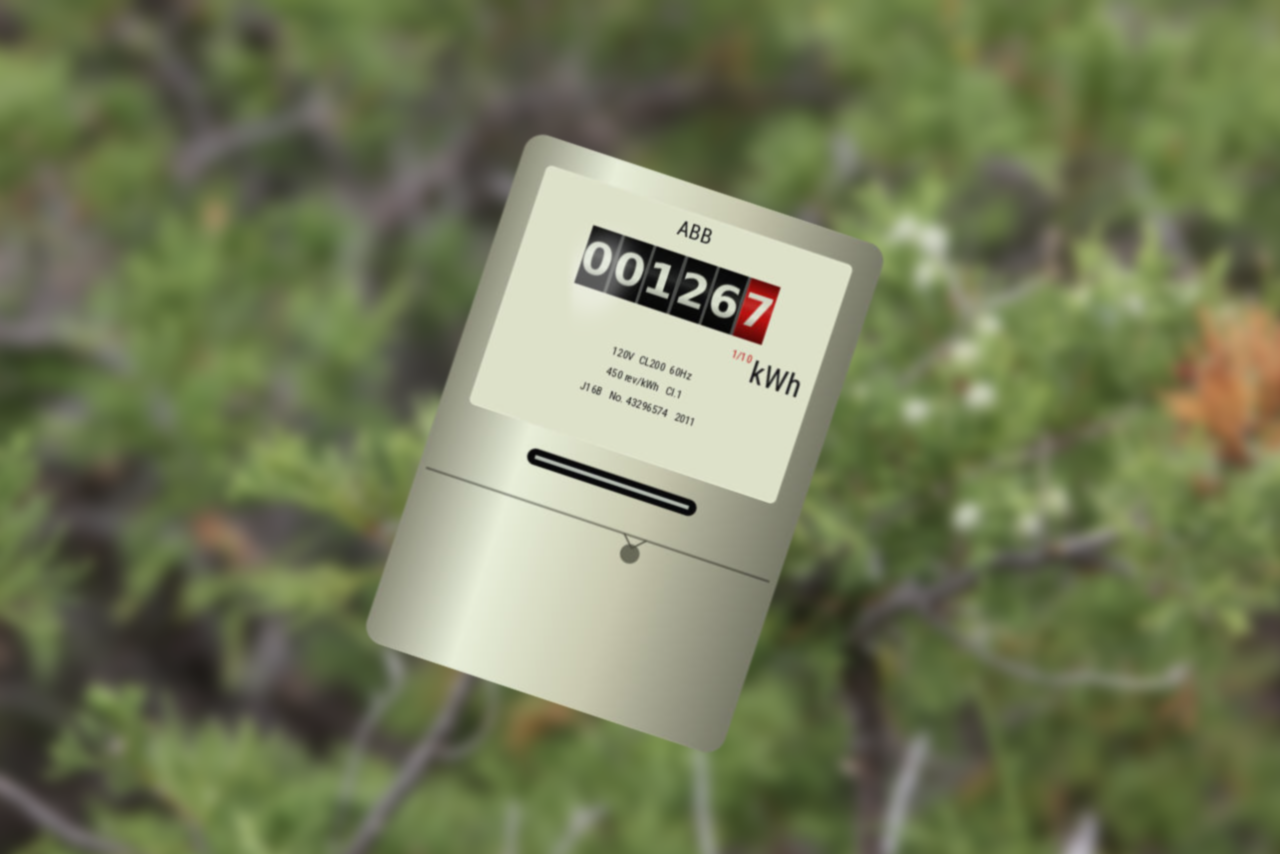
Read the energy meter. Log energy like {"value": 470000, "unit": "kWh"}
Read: {"value": 126.7, "unit": "kWh"}
